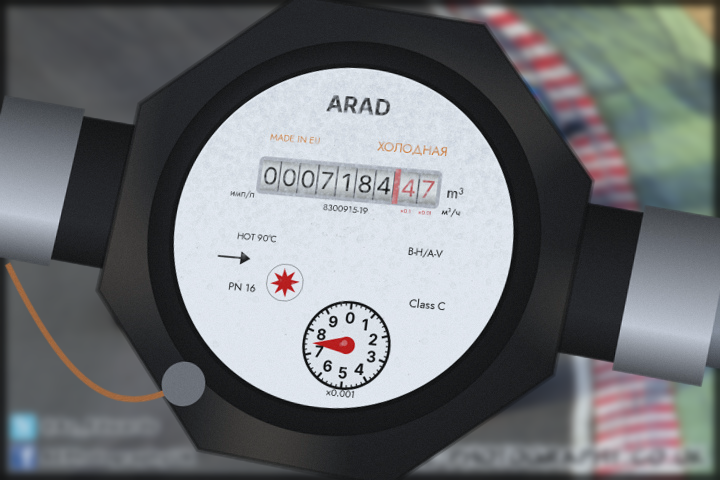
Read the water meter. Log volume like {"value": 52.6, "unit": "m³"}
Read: {"value": 7184.477, "unit": "m³"}
